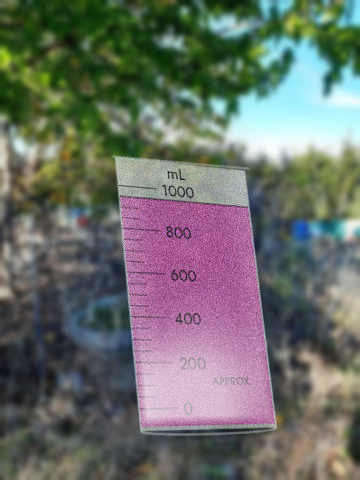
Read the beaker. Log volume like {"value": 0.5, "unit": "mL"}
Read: {"value": 950, "unit": "mL"}
